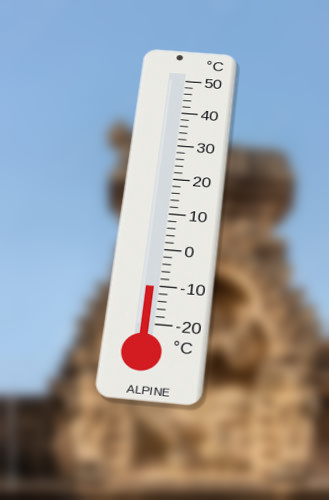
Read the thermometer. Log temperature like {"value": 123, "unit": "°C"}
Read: {"value": -10, "unit": "°C"}
